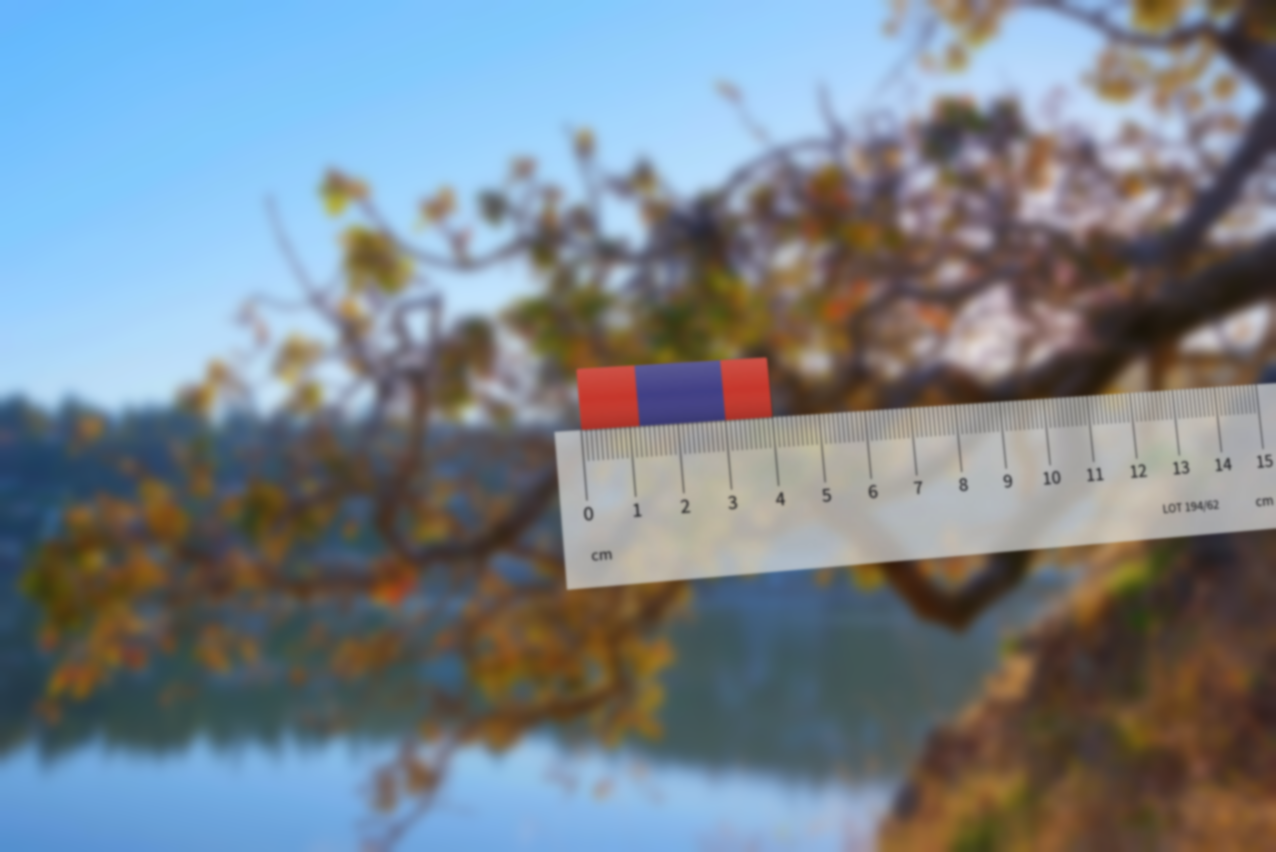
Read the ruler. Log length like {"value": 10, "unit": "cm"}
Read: {"value": 4, "unit": "cm"}
